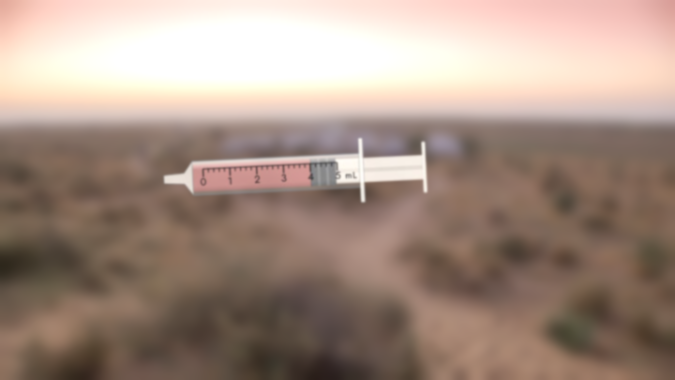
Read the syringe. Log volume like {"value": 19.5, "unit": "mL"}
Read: {"value": 4, "unit": "mL"}
